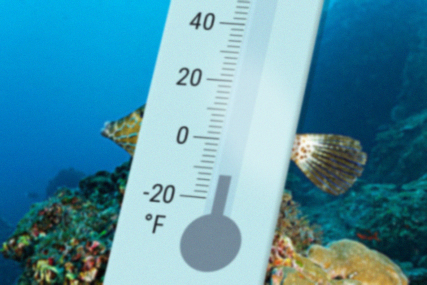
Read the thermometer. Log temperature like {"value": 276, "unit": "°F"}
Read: {"value": -12, "unit": "°F"}
